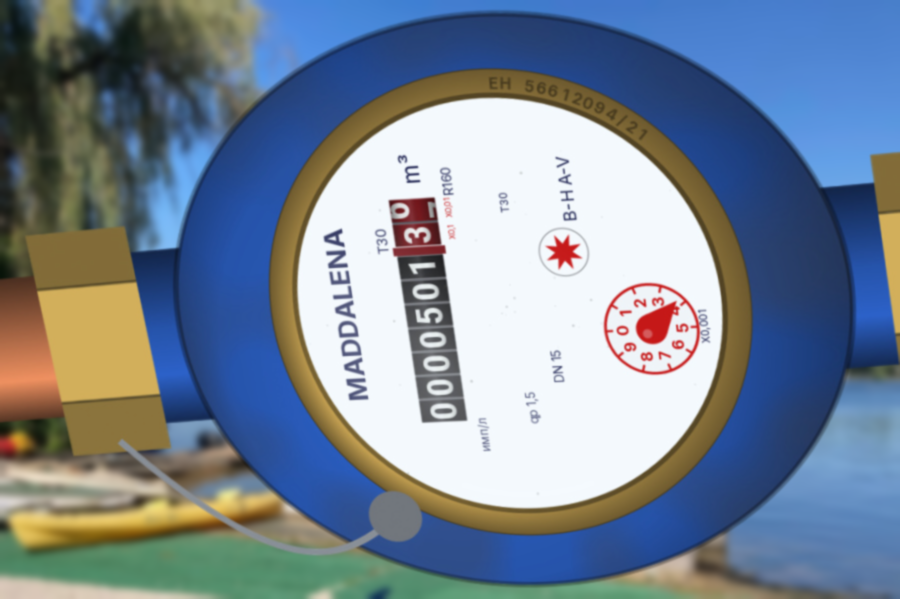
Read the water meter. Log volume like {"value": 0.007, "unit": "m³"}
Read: {"value": 501.363, "unit": "m³"}
